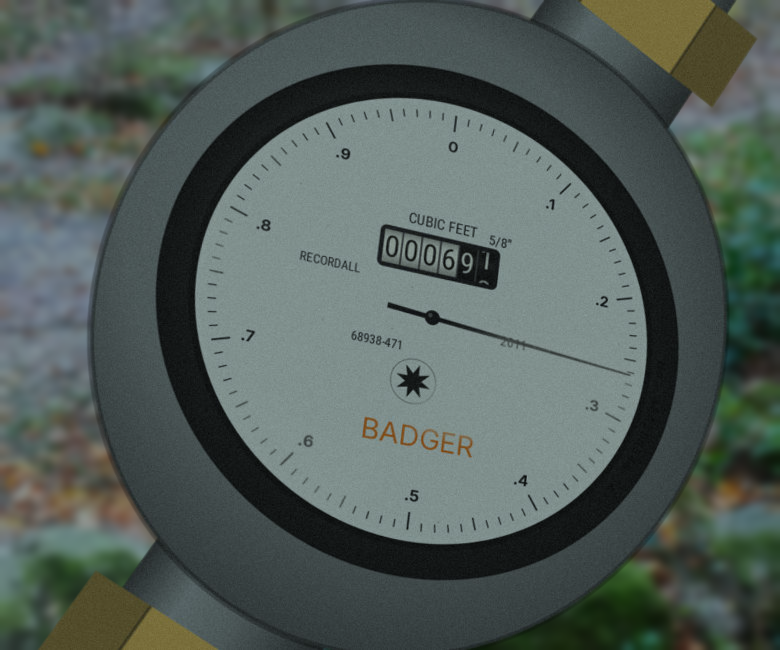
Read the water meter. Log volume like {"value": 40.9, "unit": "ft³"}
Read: {"value": 691.26, "unit": "ft³"}
